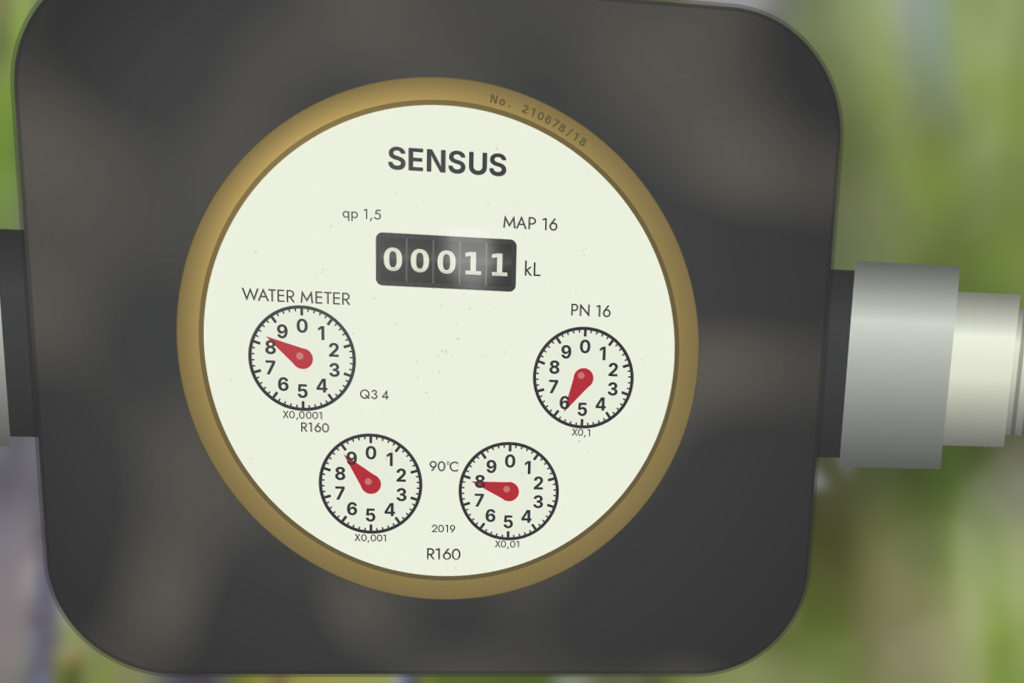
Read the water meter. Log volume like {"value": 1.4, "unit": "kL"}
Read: {"value": 11.5788, "unit": "kL"}
